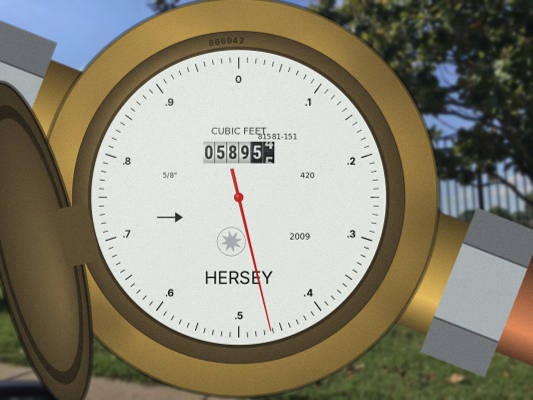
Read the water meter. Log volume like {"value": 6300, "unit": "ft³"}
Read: {"value": 58954.46, "unit": "ft³"}
